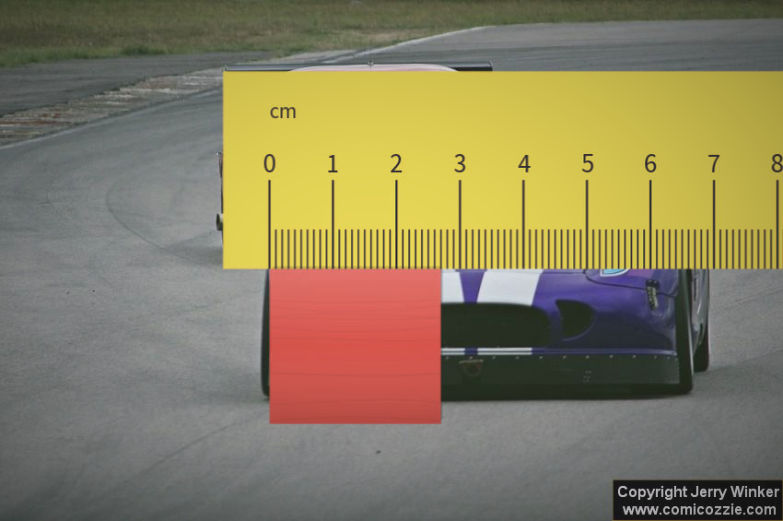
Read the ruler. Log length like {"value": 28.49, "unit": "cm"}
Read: {"value": 2.7, "unit": "cm"}
